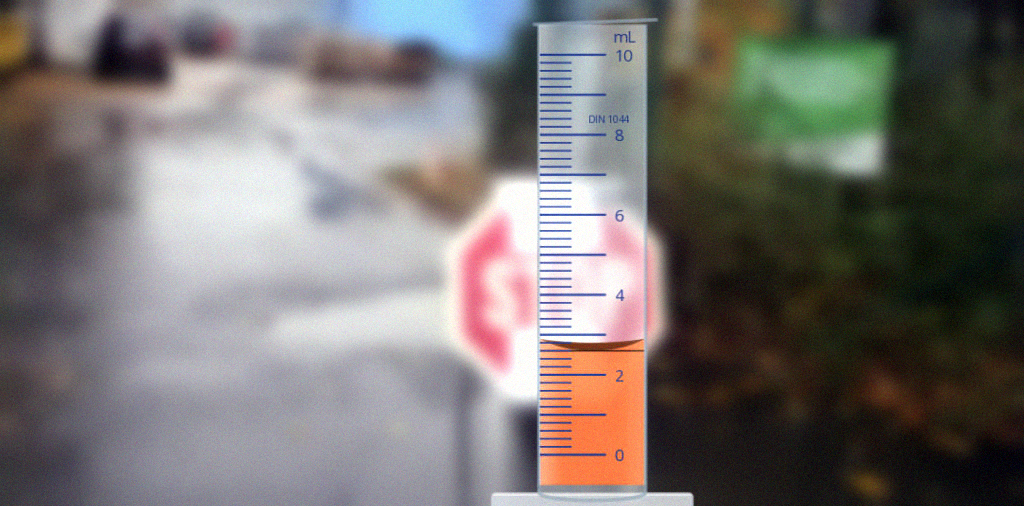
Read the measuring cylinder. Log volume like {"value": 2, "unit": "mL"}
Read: {"value": 2.6, "unit": "mL"}
